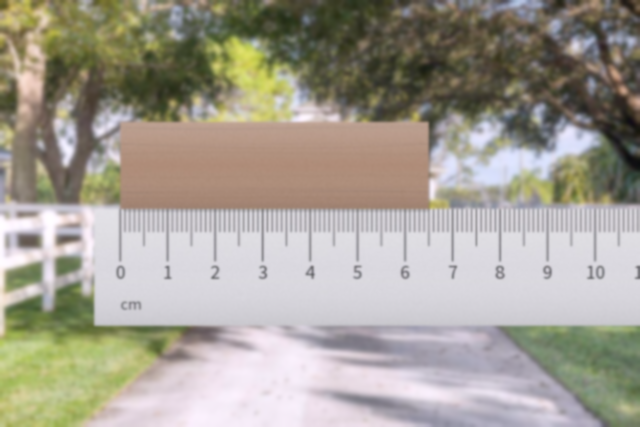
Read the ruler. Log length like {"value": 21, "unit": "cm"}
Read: {"value": 6.5, "unit": "cm"}
